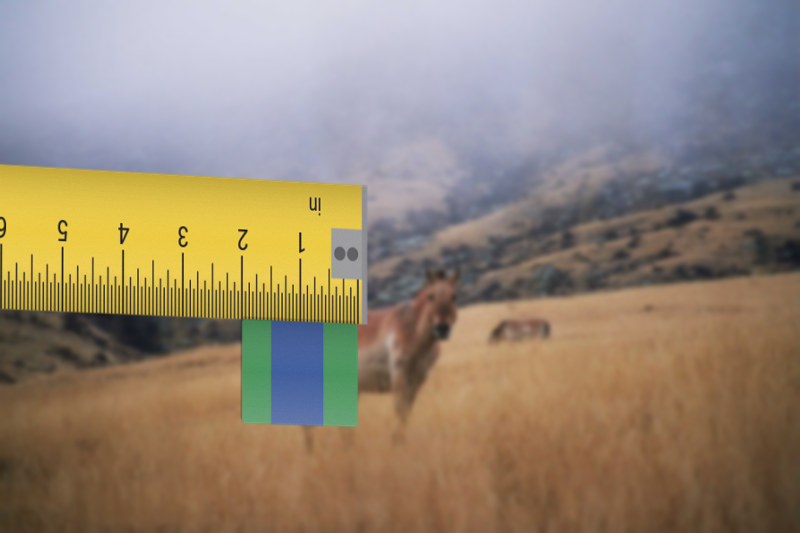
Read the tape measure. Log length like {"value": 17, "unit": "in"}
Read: {"value": 2, "unit": "in"}
